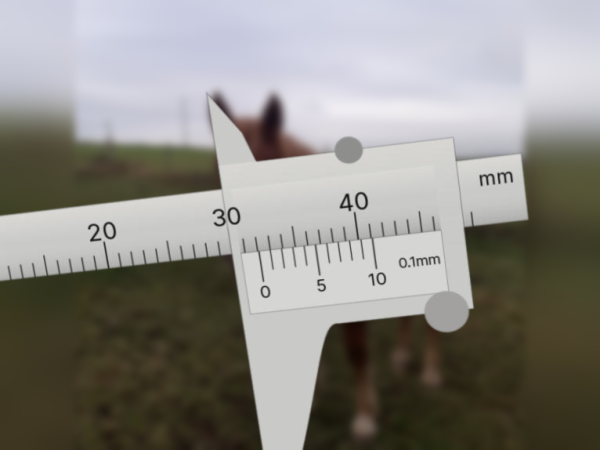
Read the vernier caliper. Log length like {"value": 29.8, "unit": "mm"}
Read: {"value": 32.1, "unit": "mm"}
